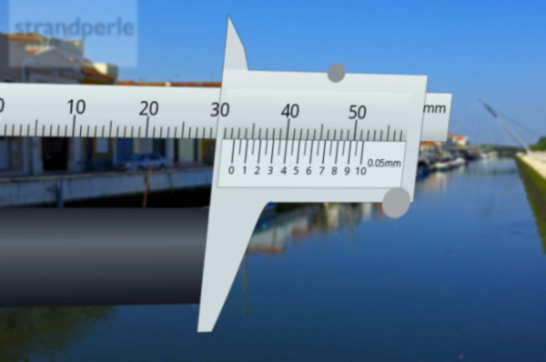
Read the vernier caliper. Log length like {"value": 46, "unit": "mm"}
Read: {"value": 32.4, "unit": "mm"}
